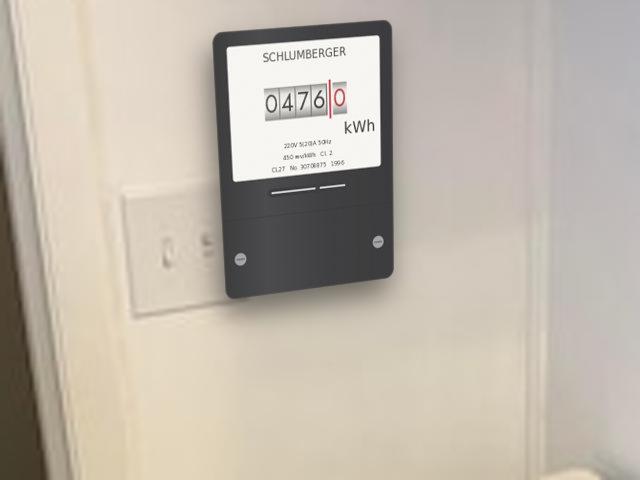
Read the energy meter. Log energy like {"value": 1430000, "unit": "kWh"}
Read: {"value": 476.0, "unit": "kWh"}
